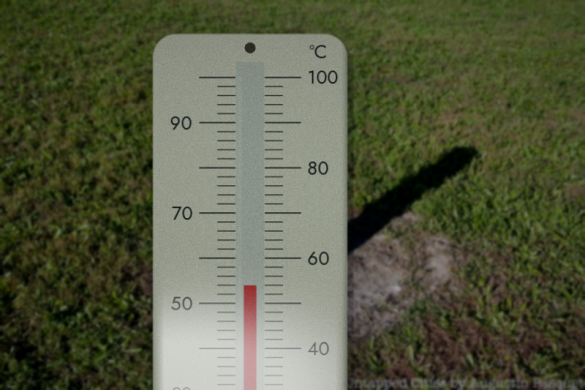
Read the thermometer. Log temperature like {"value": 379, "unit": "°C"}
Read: {"value": 54, "unit": "°C"}
